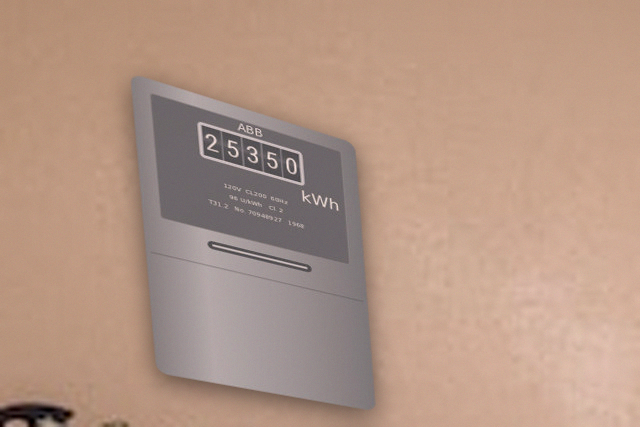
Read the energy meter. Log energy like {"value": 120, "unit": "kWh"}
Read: {"value": 25350, "unit": "kWh"}
